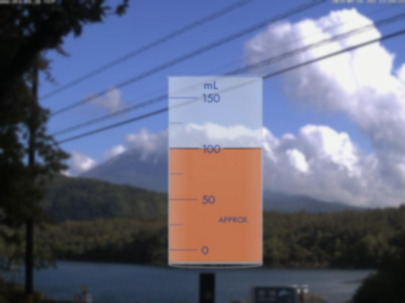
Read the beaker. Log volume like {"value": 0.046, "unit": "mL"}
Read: {"value": 100, "unit": "mL"}
